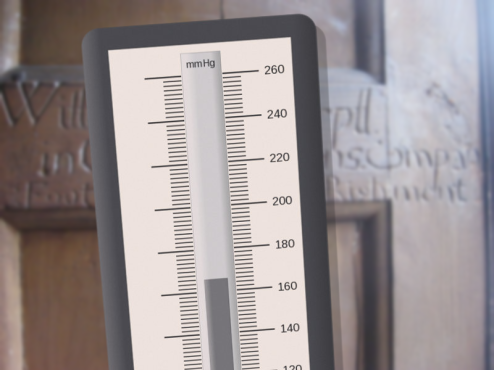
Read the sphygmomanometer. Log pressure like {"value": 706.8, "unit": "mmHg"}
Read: {"value": 166, "unit": "mmHg"}
